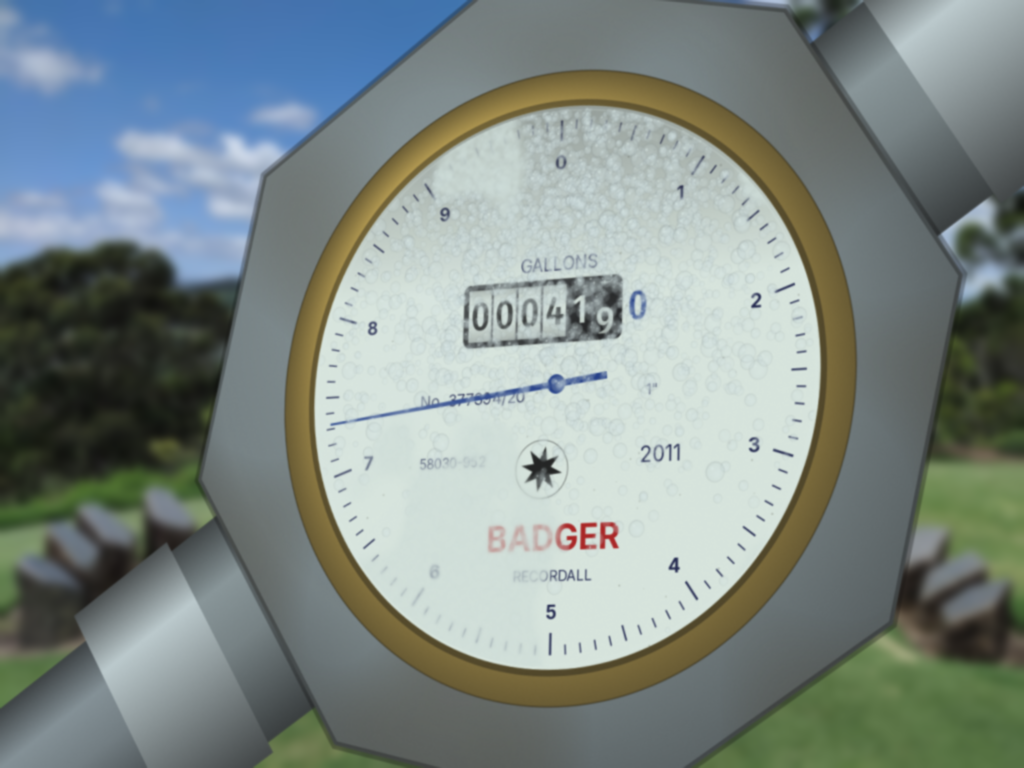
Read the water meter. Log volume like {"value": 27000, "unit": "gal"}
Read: {"value": 4187.3, "unit": "gal"}
